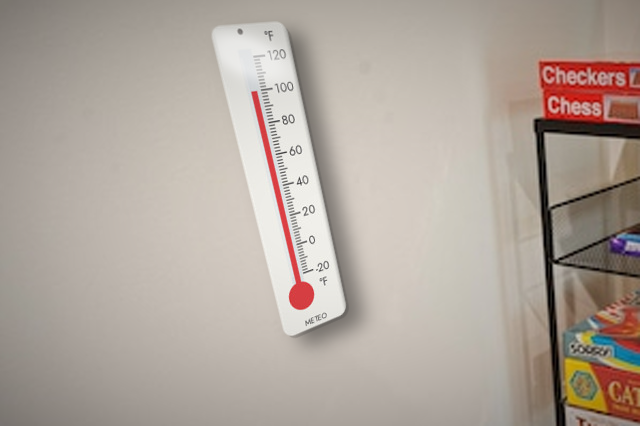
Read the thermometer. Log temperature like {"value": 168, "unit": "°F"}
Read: {"value": 100, "unit": "°F"}
